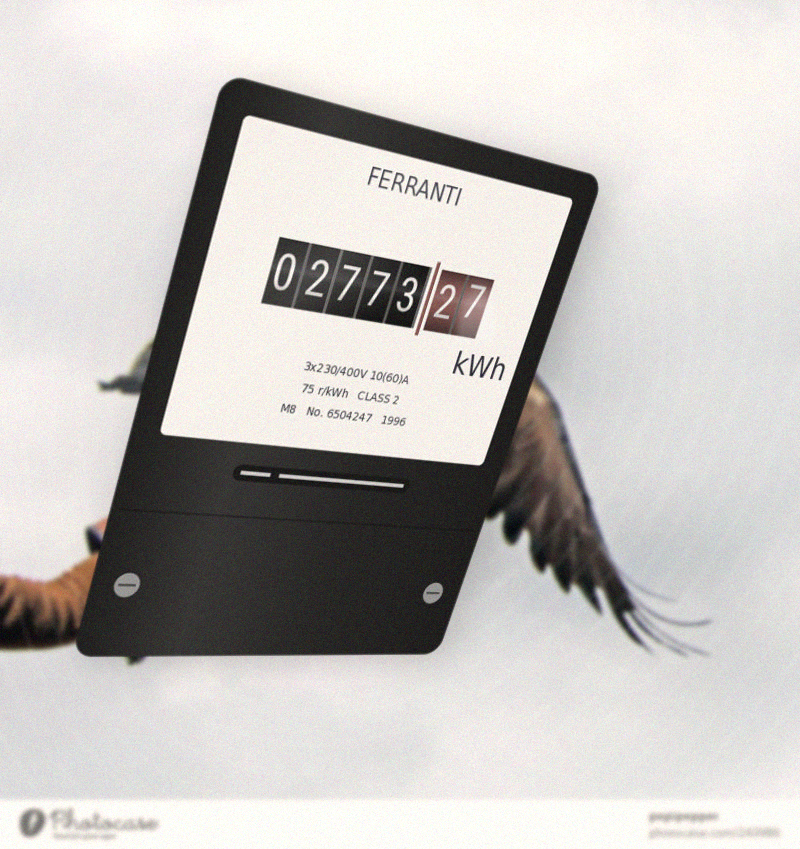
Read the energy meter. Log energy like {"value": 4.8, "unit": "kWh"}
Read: {"value": 2773.27, "unit": "kWh"}
